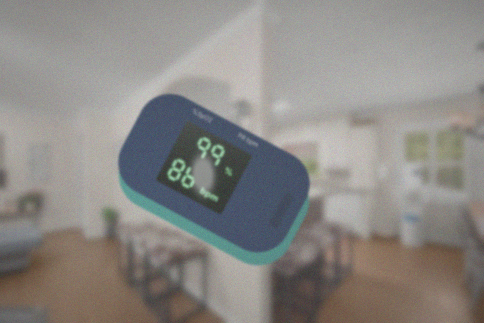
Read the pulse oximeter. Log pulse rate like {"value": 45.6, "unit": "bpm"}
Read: {"value": 86, "unit": "bpm"}
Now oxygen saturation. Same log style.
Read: {"value": 99, "unit": "%"}
